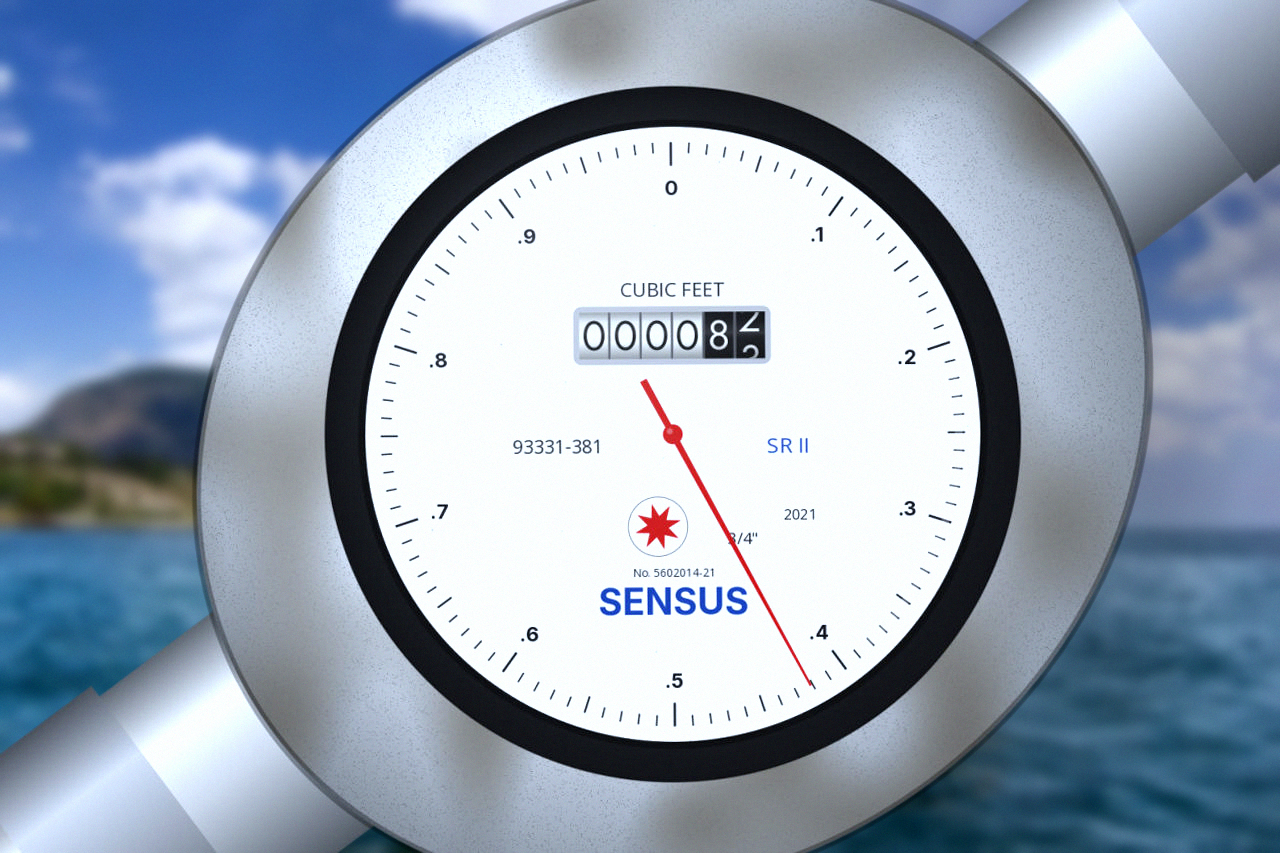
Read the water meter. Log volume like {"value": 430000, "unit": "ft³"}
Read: {"value": 82.42, "unit": "ft³"}
